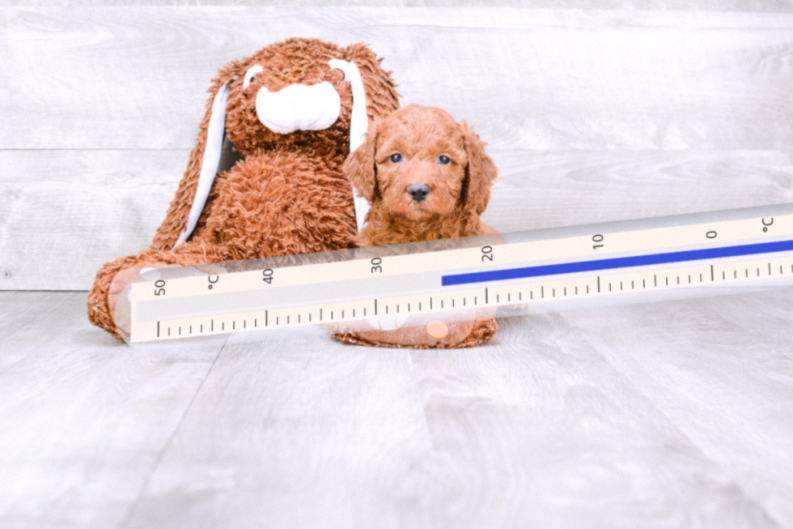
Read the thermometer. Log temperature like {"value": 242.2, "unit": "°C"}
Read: {"value": 24, "unit": "°C"}
